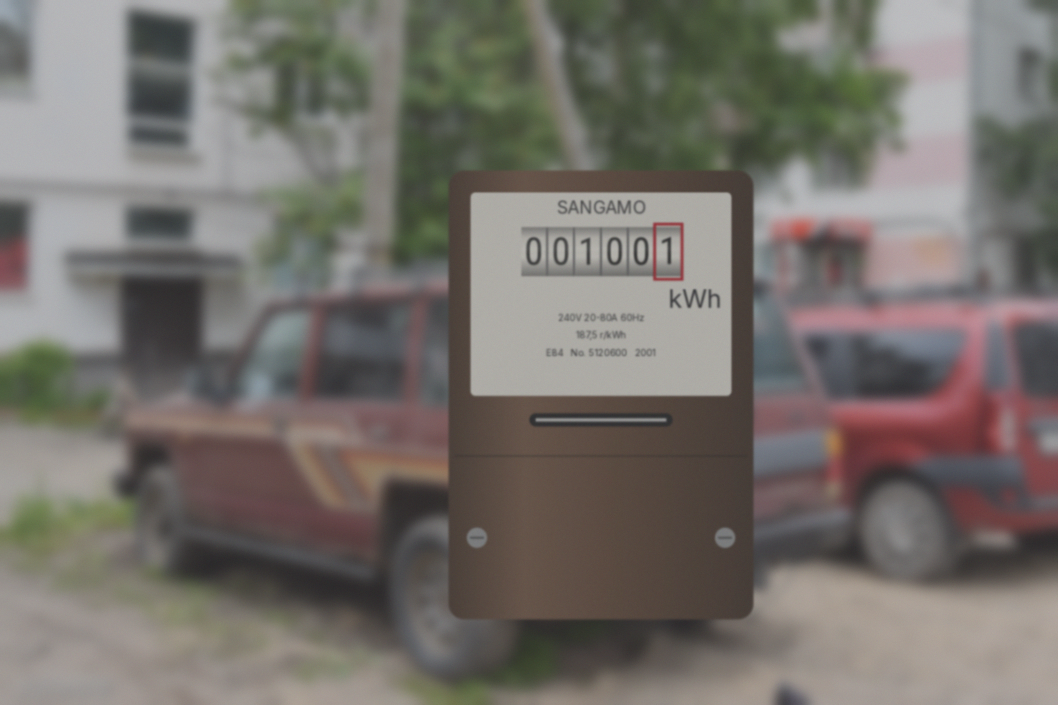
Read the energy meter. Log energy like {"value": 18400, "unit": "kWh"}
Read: {"value": 100.1, "unit": "kWh"}
